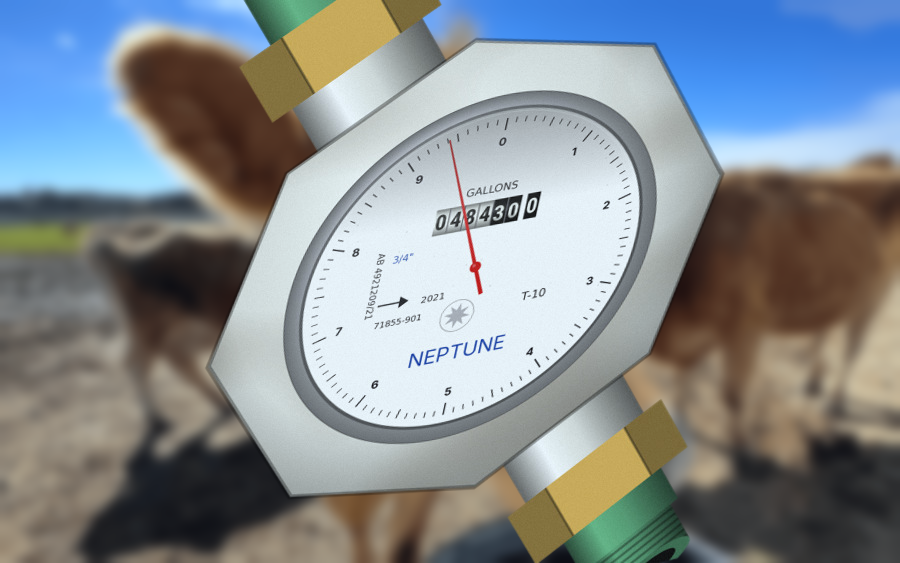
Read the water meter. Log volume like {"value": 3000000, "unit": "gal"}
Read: {"value": 484299.4, "unit": "gal"}
